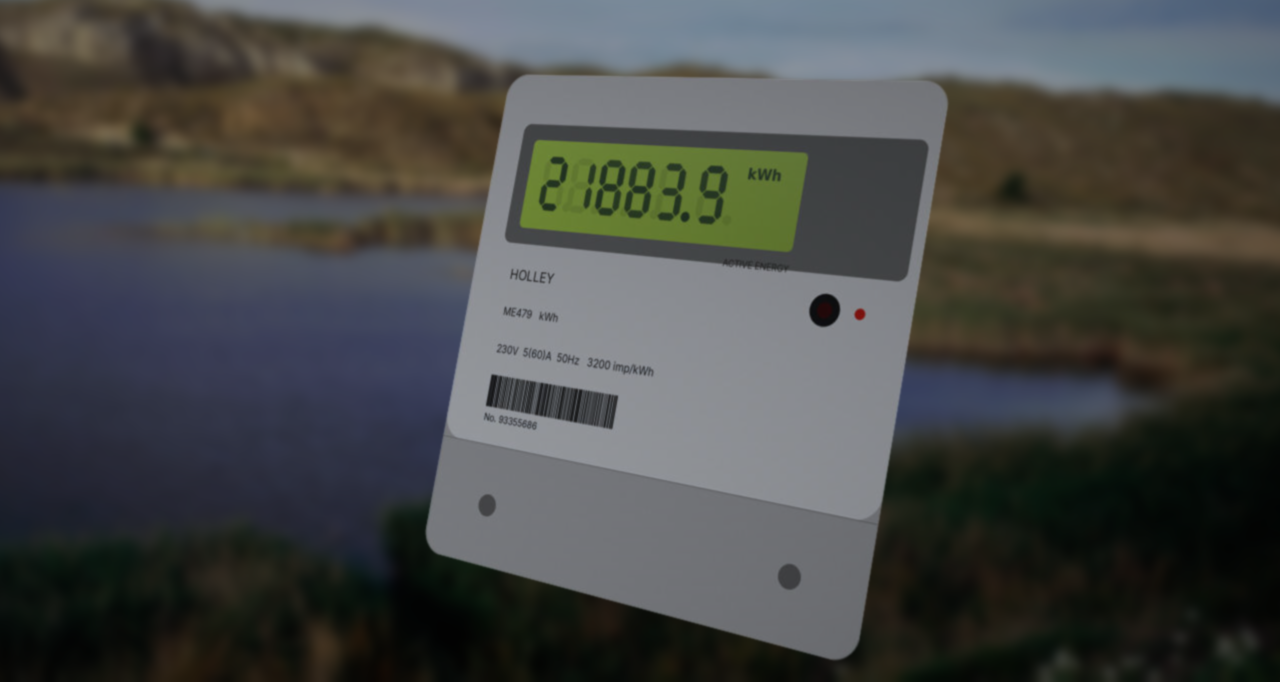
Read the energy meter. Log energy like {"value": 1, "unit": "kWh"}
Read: {"value": 21883.9, "unit": "kWh"}
